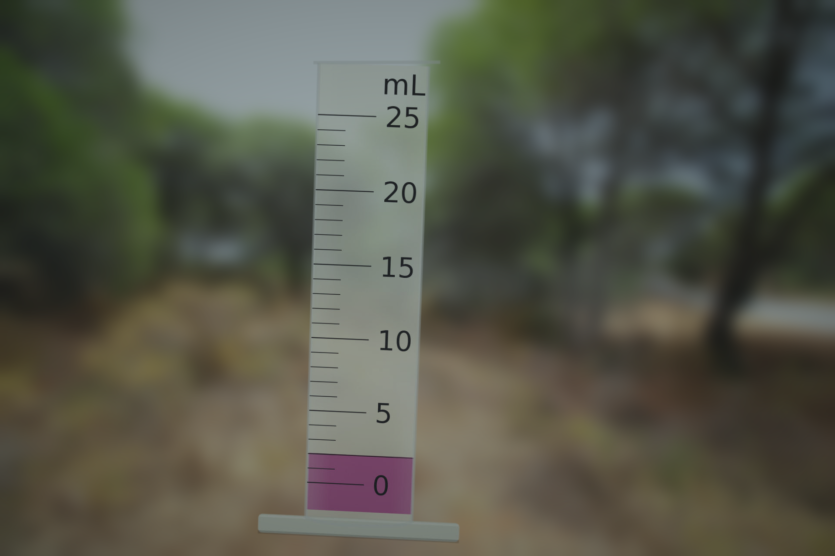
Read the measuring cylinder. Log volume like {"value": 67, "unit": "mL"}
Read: {"value": 2, "unit": "mL"}
